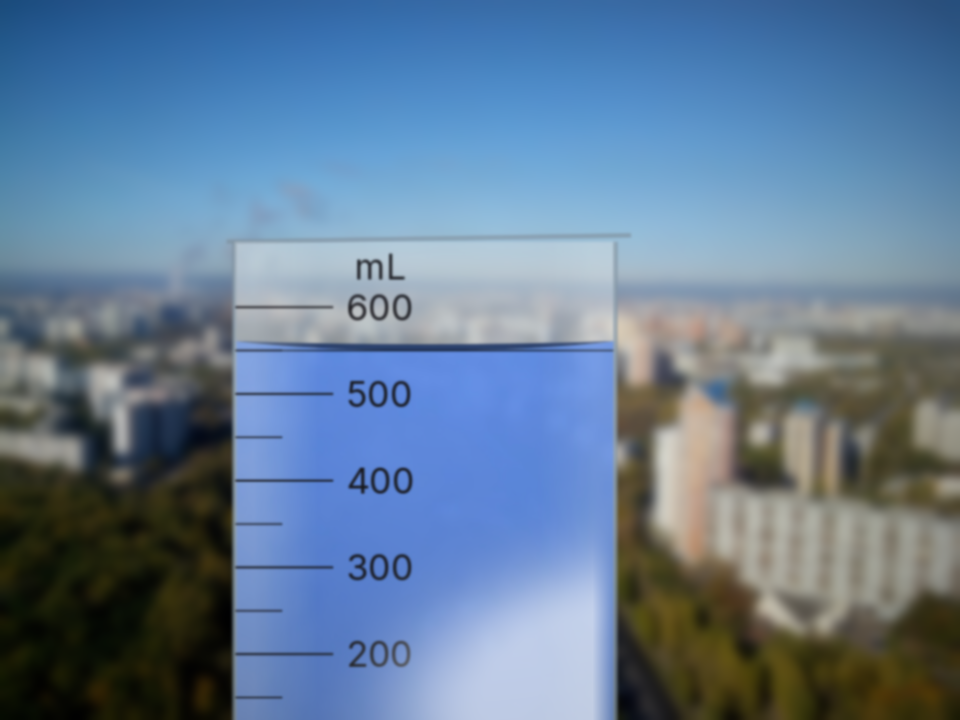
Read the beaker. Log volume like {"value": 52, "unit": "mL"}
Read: {"value": 550, "unit": "mL"}
